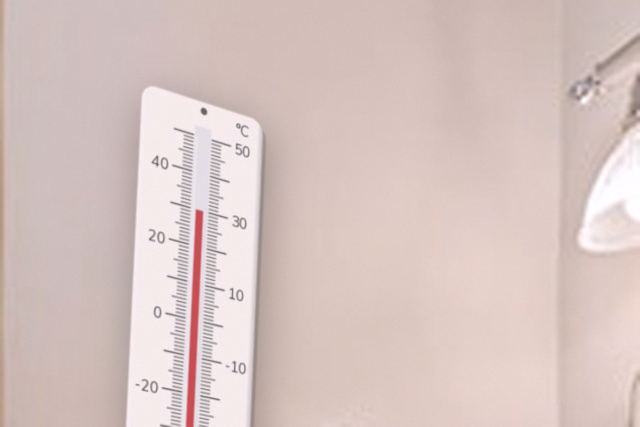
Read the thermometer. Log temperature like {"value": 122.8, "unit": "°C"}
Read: {"value": 30, "unit": "°C"}
